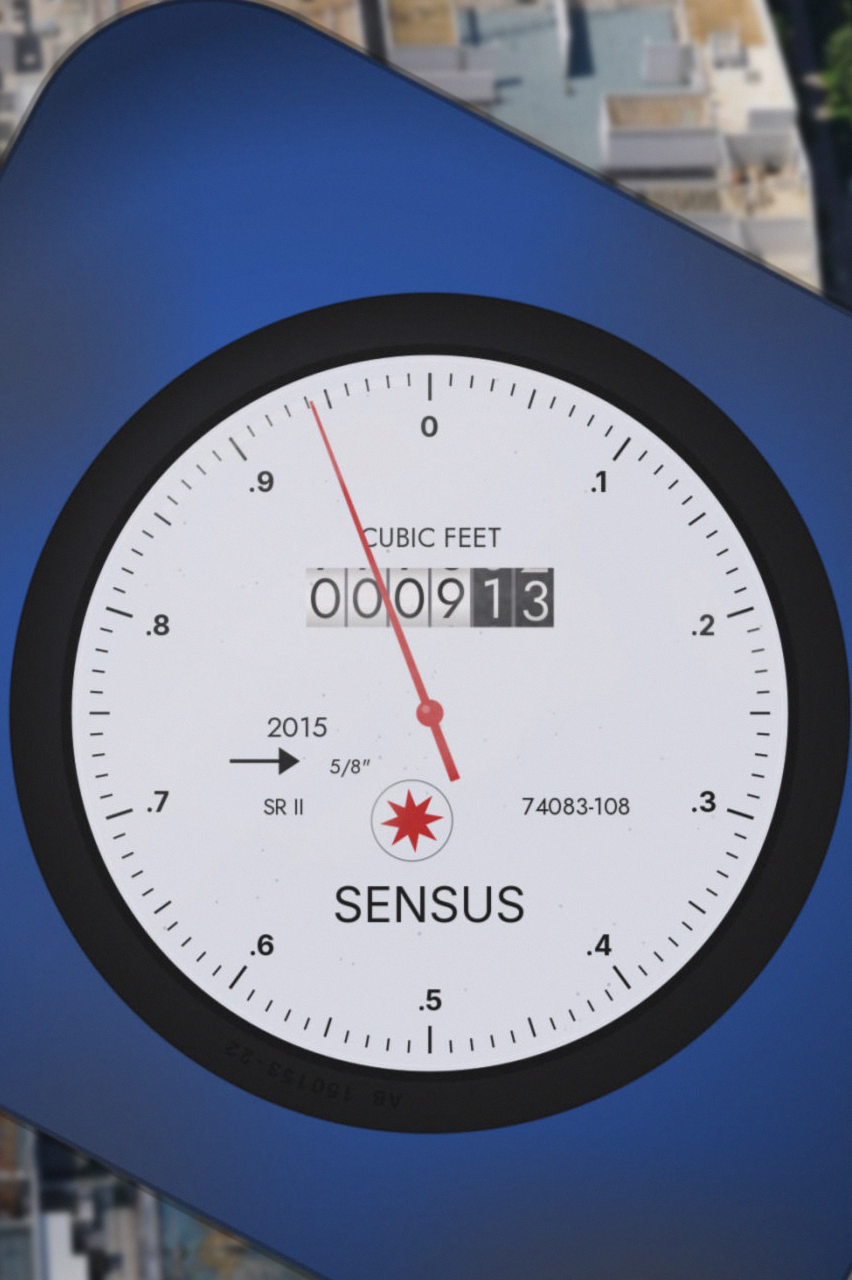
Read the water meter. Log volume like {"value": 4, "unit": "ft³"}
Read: {"value": 912.94, "unit": "ft³"}
